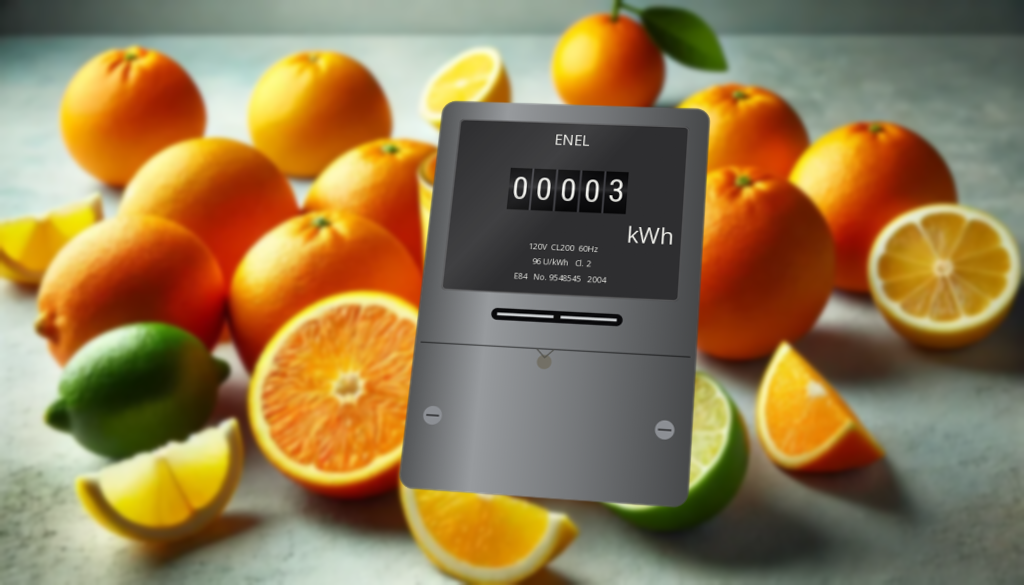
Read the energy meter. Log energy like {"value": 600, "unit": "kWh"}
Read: {"value": 3, "unit": "kWh"}
